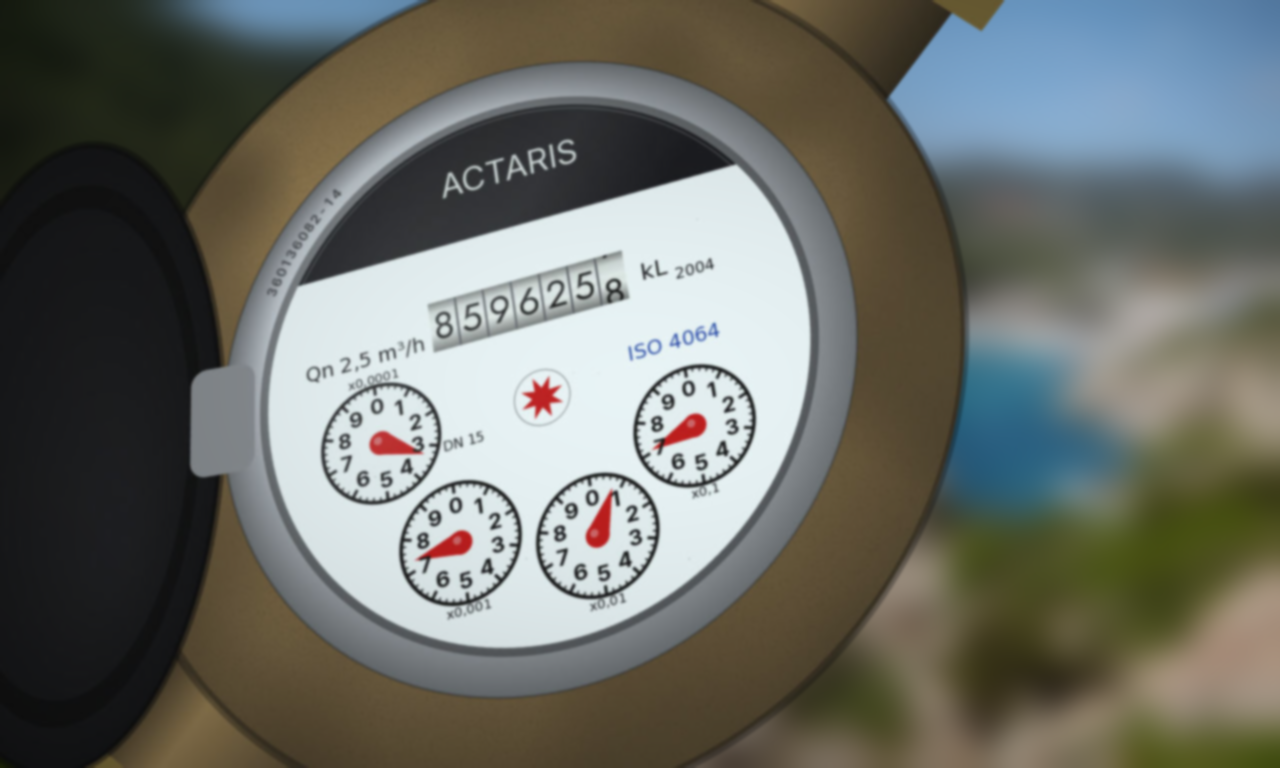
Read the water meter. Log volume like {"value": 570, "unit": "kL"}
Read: {"value": 8596257.7073, "unit": "kL"}
